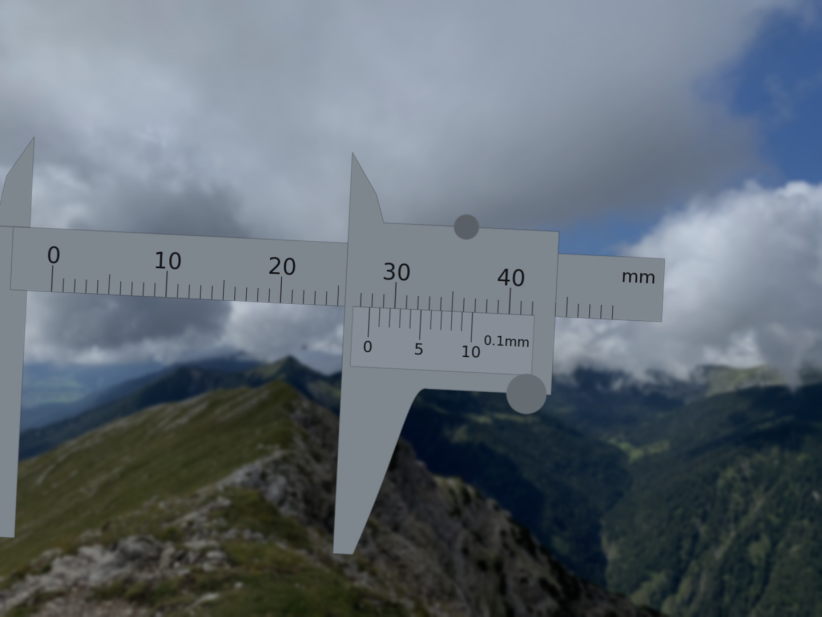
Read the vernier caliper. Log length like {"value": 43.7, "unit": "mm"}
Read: {"value": 27.8, "unit": "mm"}
